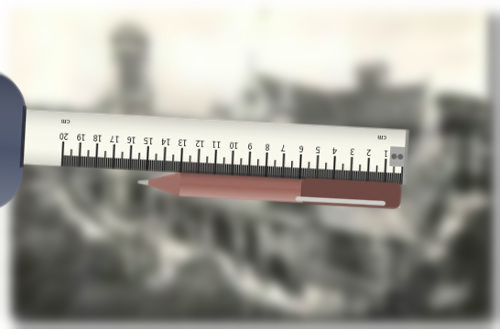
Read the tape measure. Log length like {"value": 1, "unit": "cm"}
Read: {"value": 15.5, "unit": "cm"}
